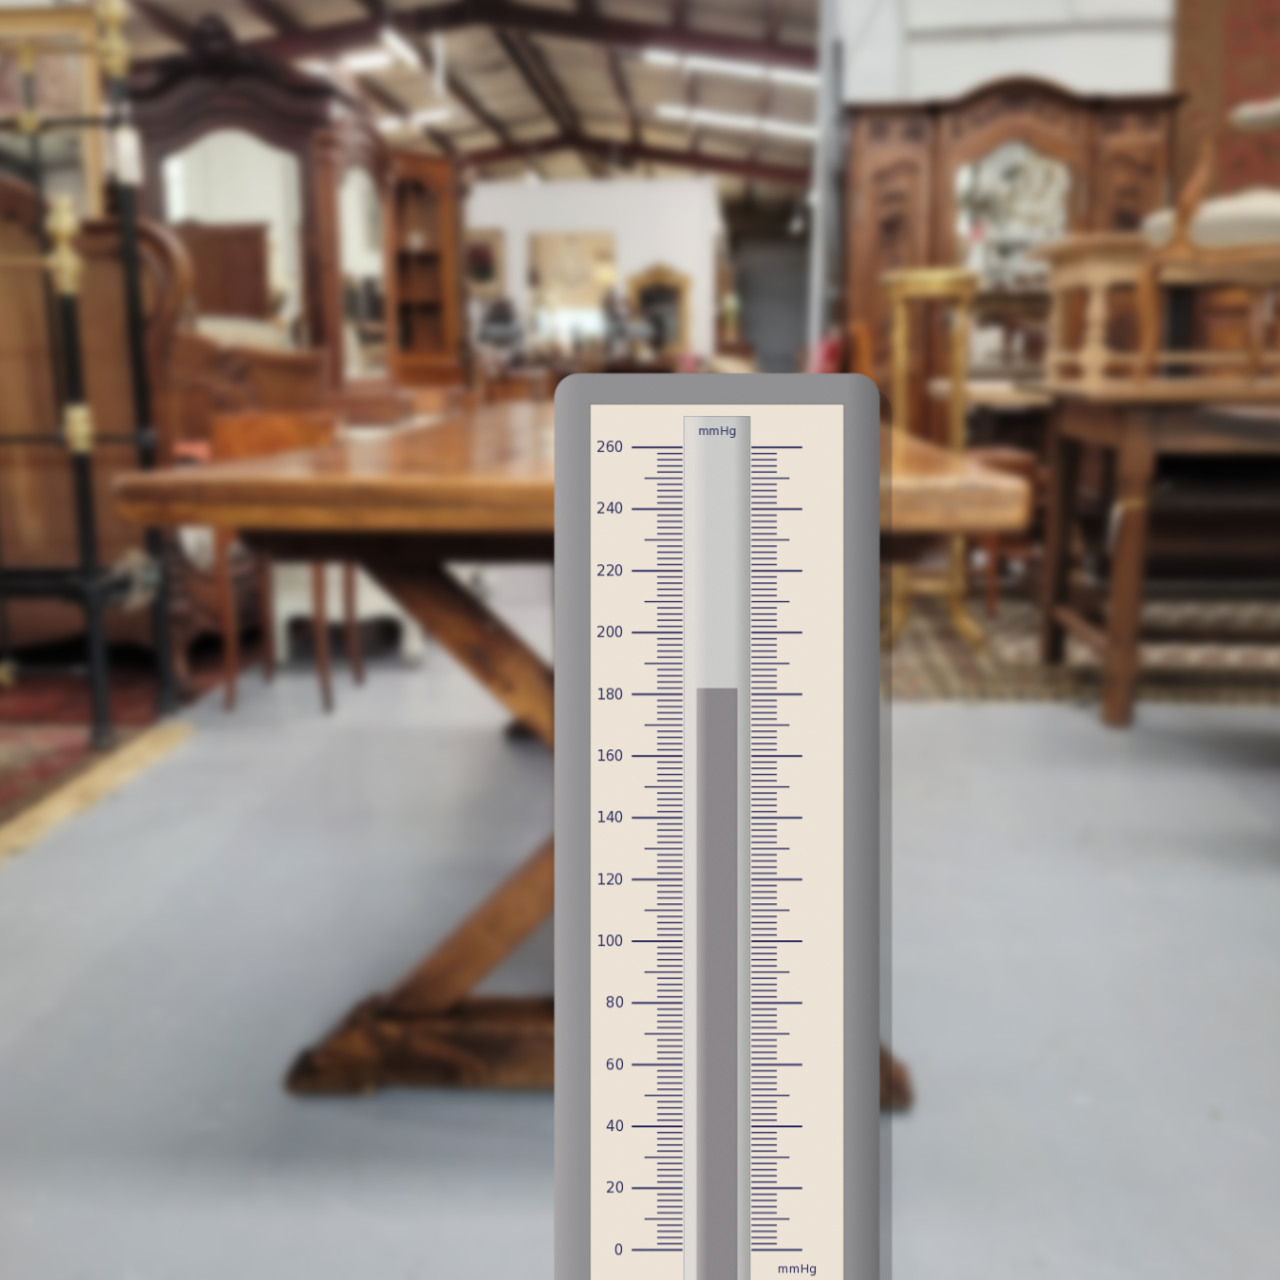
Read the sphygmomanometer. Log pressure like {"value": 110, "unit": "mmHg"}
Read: {"value": 182, "unit": "mmHg"}
